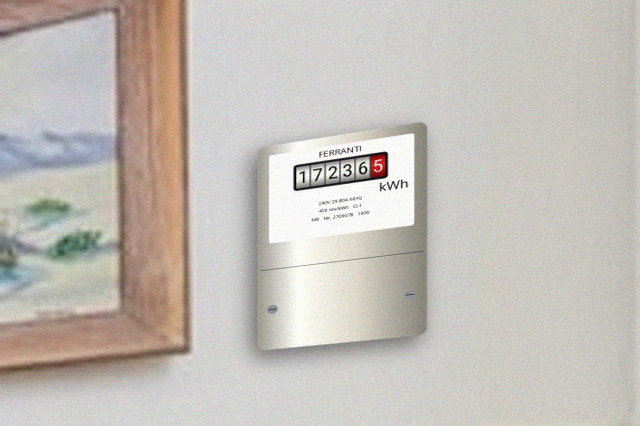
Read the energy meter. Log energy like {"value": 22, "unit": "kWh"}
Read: {"value": 17236.5, "unit": "kWh"}
